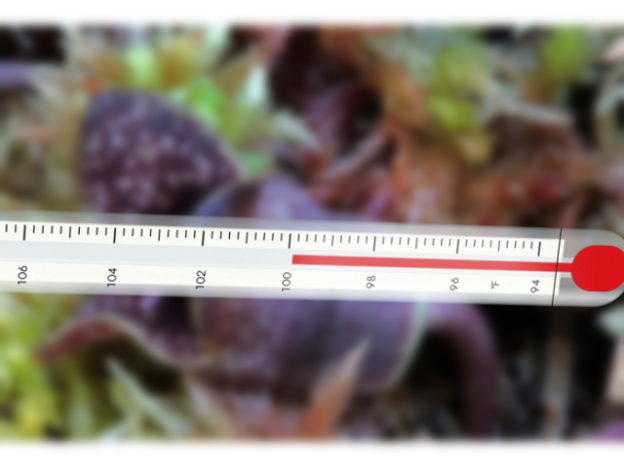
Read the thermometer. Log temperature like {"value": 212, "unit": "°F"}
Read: {"value": 99.9, "unit": "°F"}
